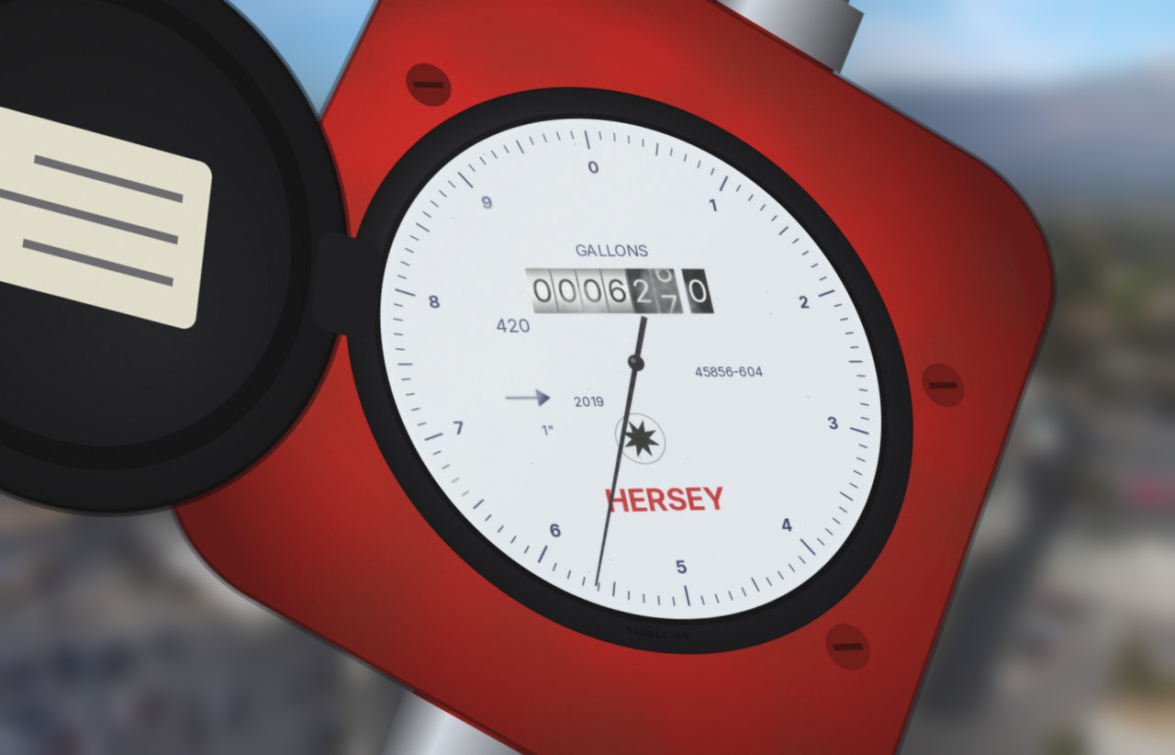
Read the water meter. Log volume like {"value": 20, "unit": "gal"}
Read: {"value": 6265.6, "unit": "gal"}
